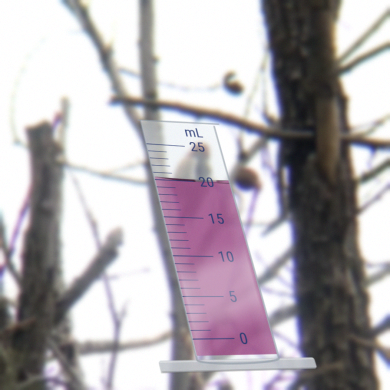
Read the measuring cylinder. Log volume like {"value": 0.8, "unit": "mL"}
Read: {"value": 20, "unit": "mL"}
